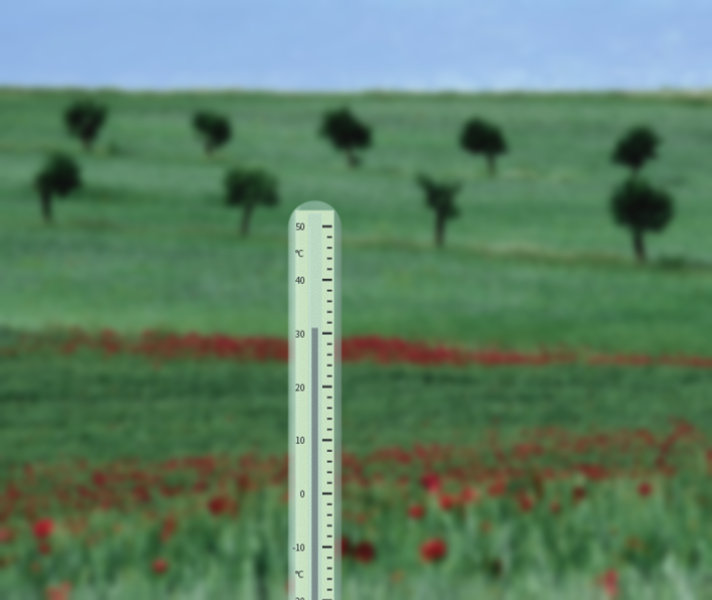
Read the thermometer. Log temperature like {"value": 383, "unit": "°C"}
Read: {"value": 31, "unit": "°C"}
